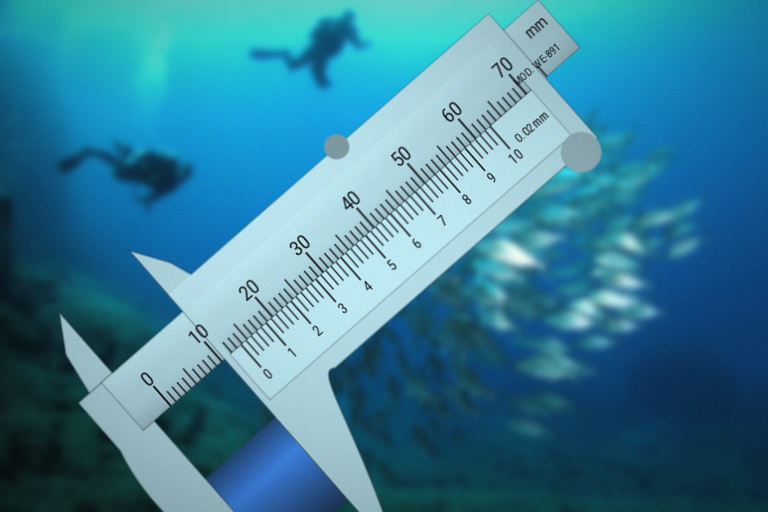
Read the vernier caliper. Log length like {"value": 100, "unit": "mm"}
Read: {"value": 13.8, "unit": "mm"}
